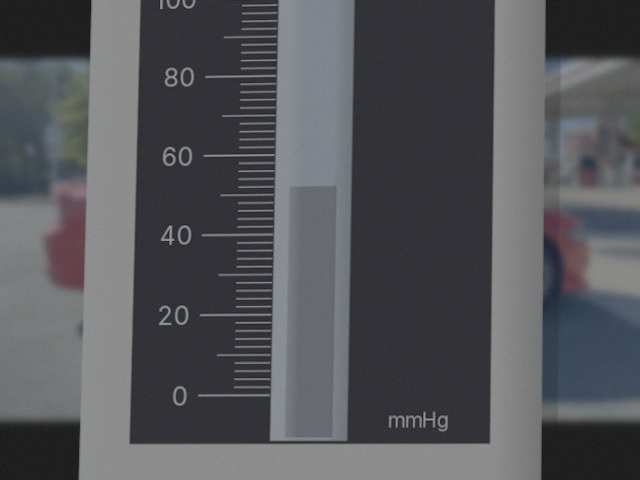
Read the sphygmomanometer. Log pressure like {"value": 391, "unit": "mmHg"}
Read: {"value": 52, "unit": "mmHg"}
